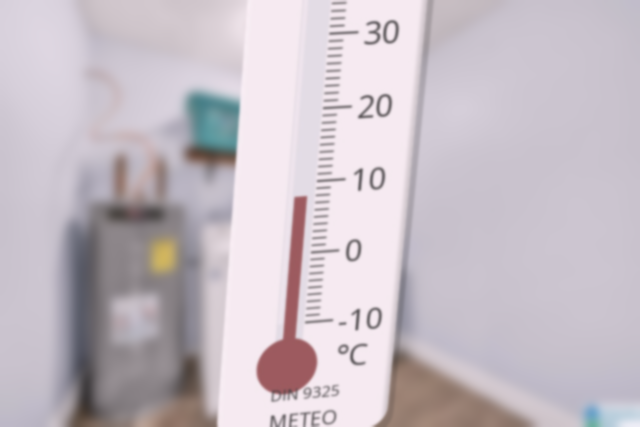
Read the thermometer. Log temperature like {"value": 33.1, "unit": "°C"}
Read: {"value": 8, "unit": "°C"}
